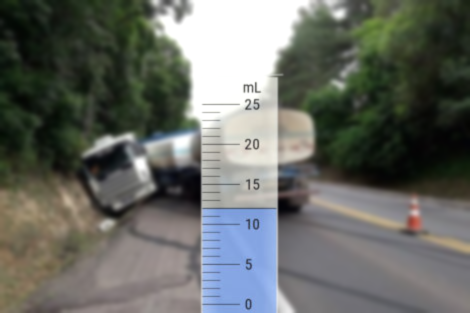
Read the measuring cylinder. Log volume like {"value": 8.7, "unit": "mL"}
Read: {"value": 12, "unit": "mL"}
